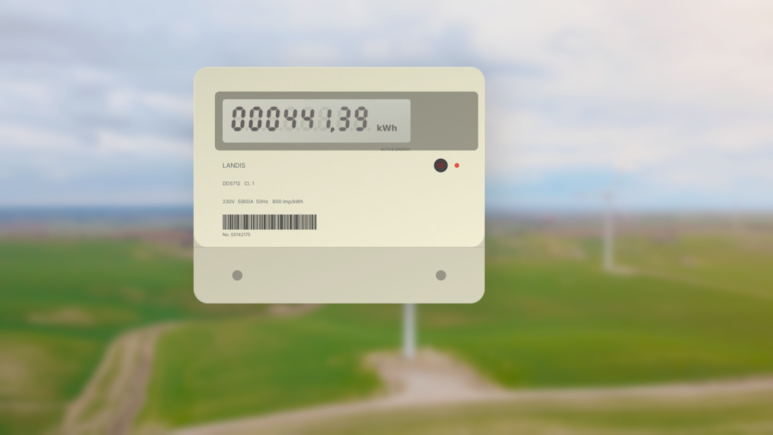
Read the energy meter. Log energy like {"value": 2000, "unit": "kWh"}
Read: {"value": 441.39, "unit": "kWh"}
